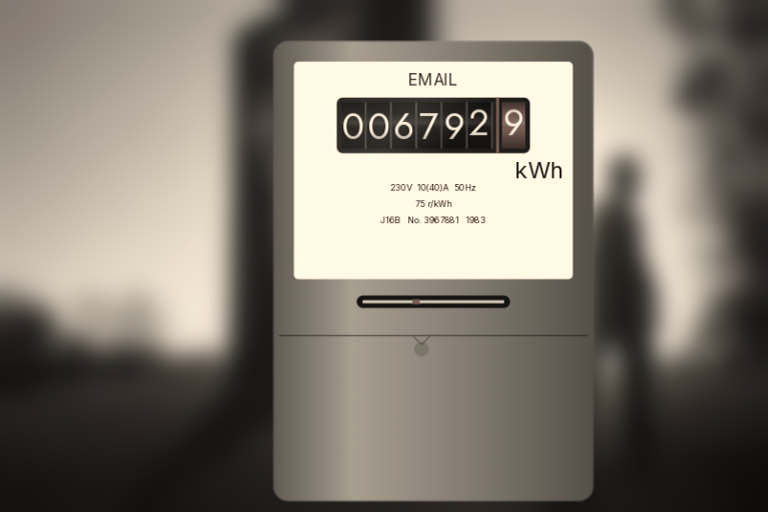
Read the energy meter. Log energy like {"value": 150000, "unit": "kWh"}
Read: {"value": 6792.9, "unit": "kWh"}
